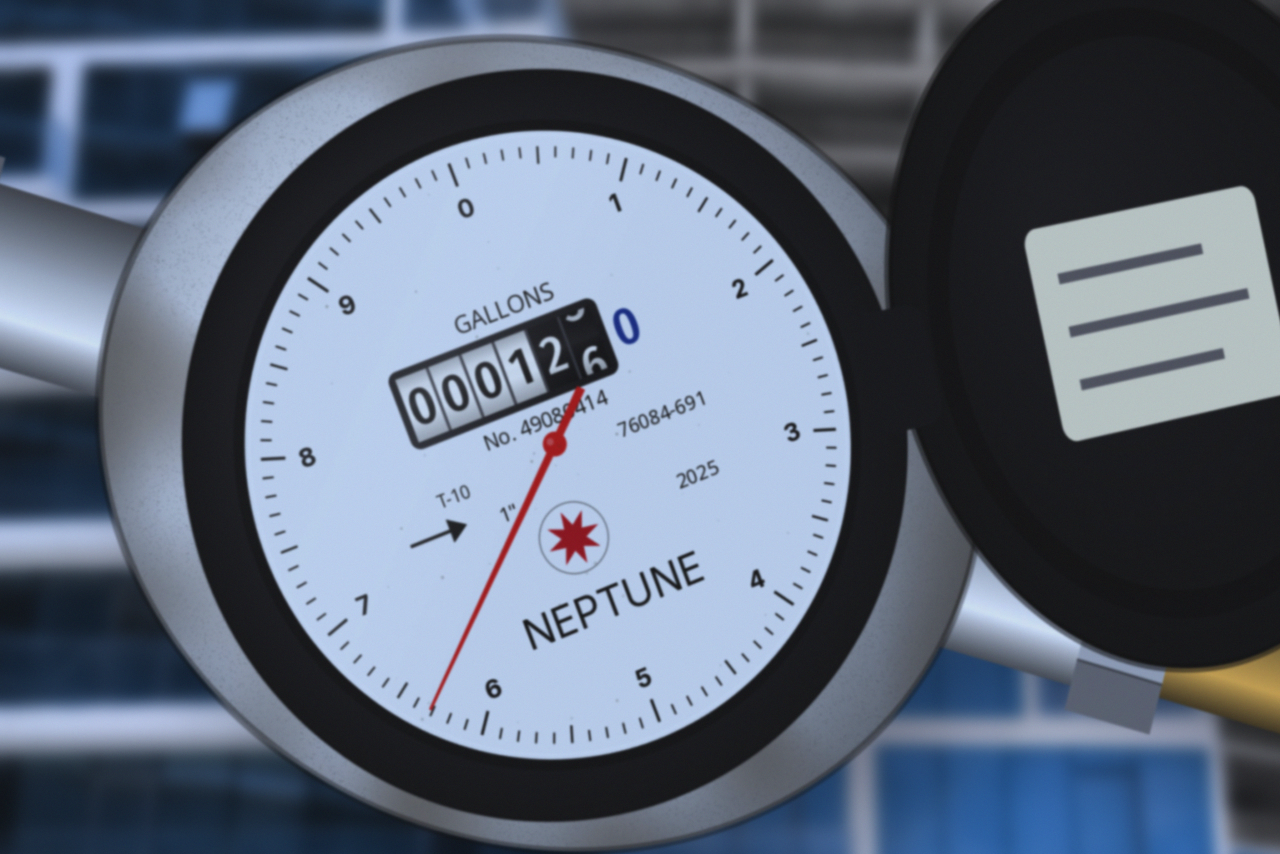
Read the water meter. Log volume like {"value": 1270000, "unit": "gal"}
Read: {"value": 1256.3, "unit": "gal"}
